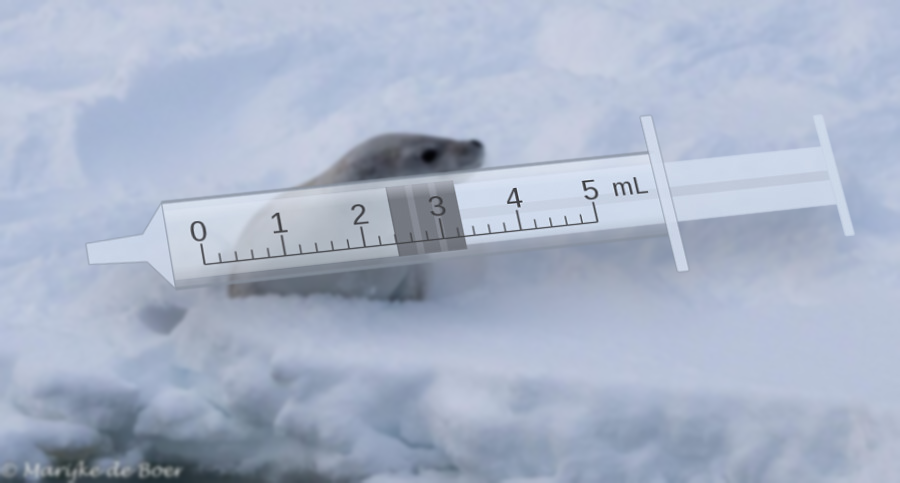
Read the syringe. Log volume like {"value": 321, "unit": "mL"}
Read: {"value": 2.4, "unit": "mL"}
